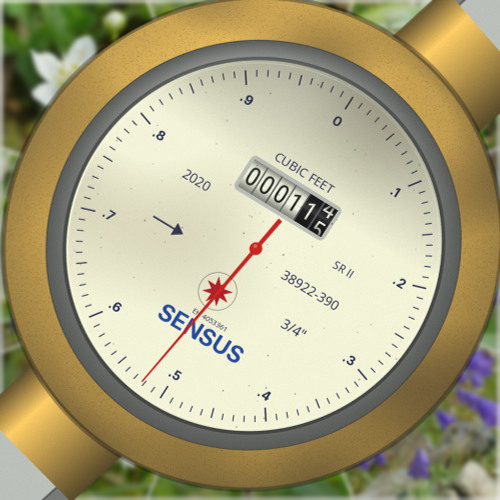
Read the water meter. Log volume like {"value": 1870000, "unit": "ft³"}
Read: {"value": 114.52, "unit": "ft³"}
